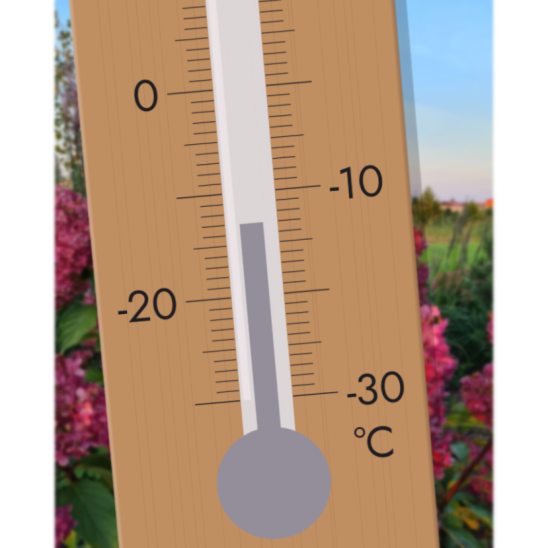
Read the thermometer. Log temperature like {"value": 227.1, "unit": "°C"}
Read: {"value": -13, "unit": "°C"}
